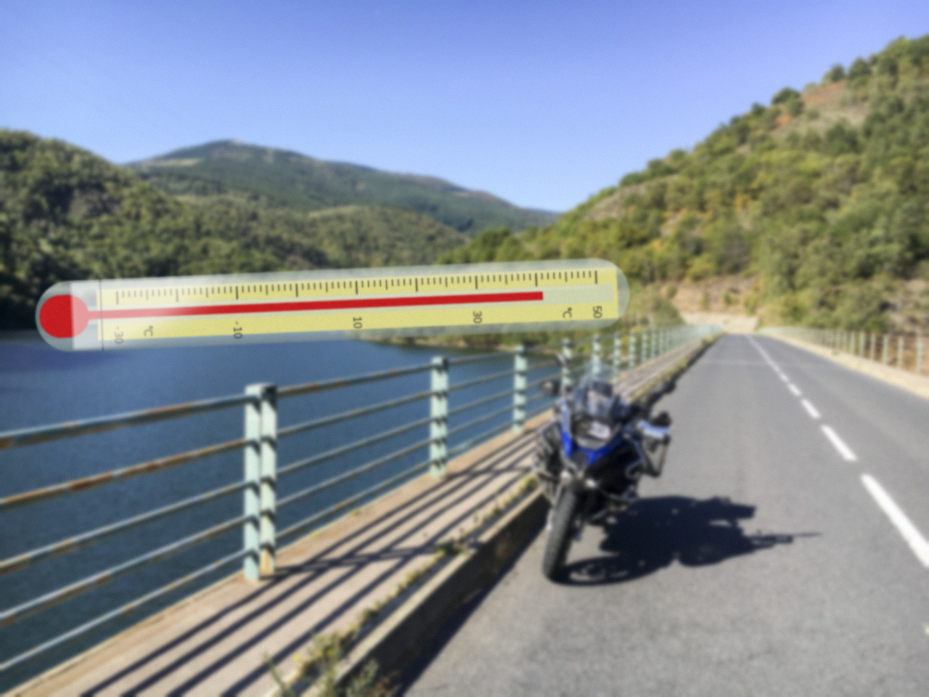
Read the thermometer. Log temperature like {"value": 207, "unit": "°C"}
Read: {"value": 41, "unit": "°C"}
